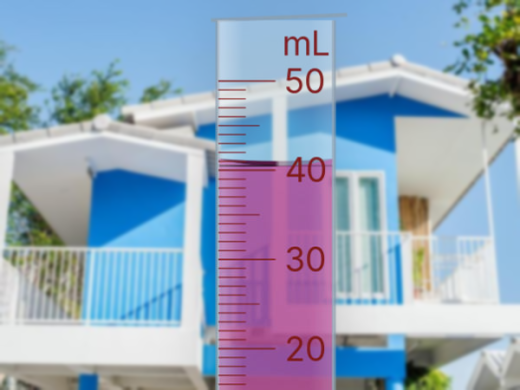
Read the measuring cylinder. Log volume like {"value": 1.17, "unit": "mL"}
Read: {"value": 40.5, "unit": "mL"}
